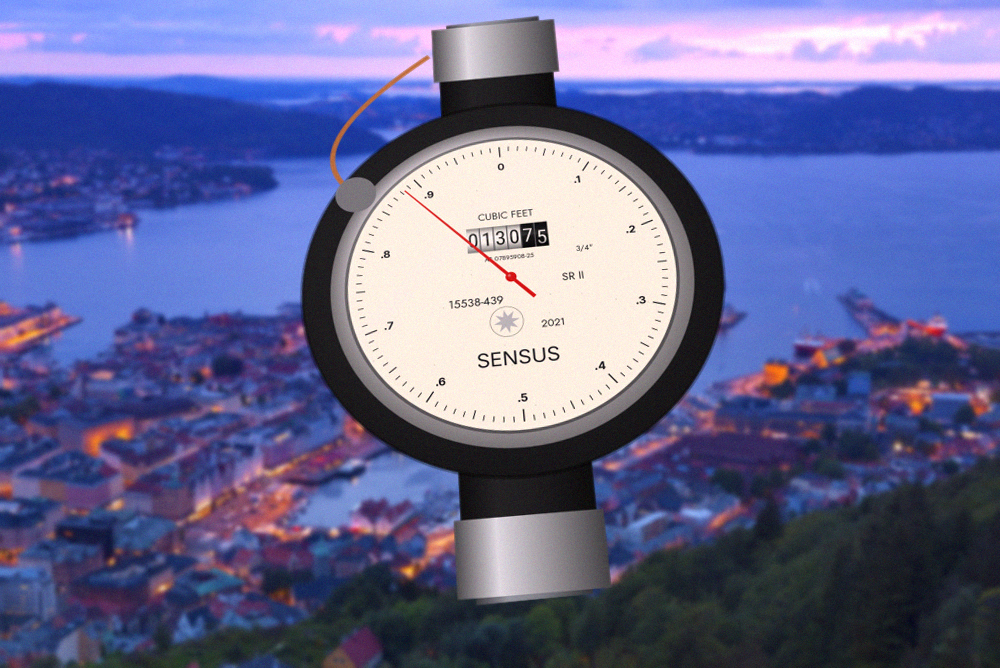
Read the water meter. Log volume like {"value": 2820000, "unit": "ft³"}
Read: {"value": 13074.88, "unit": "ft³"}
